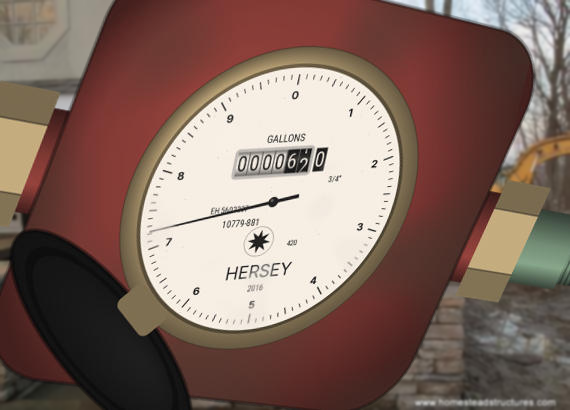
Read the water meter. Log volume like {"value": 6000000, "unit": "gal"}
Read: {"value": 617.2, "unit": "gal"}
